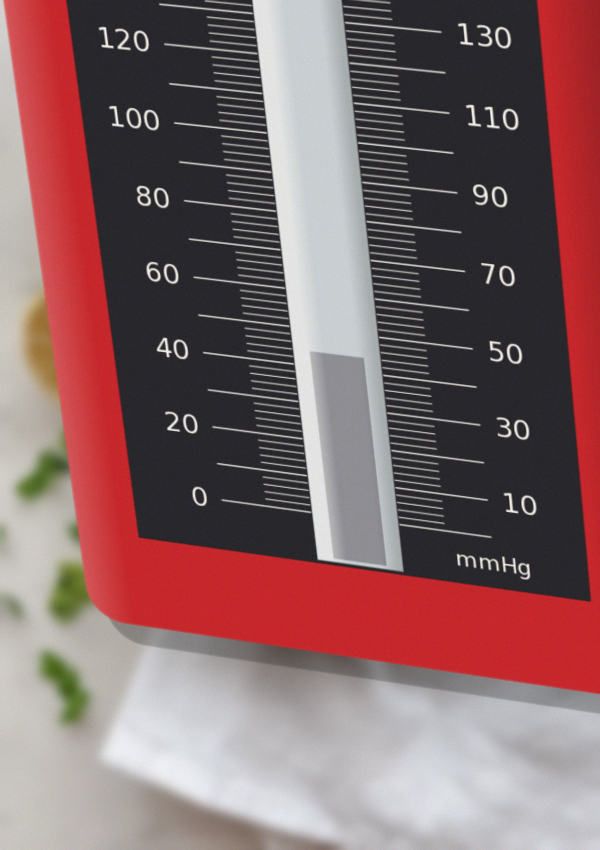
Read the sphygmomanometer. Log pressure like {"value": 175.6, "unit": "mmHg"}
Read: {"value": 44, "unit": "mmHg"}
